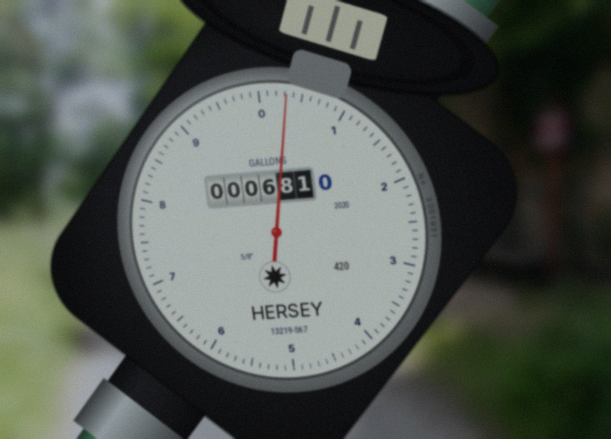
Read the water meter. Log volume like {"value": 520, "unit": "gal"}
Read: {"value": 6810.3, "unit": "gal"}
